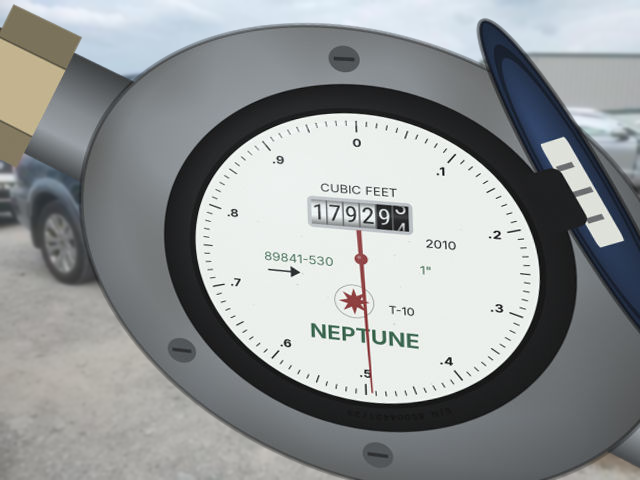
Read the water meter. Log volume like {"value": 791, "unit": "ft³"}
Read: {"value": 179293.49, "unit": "ft³"}
